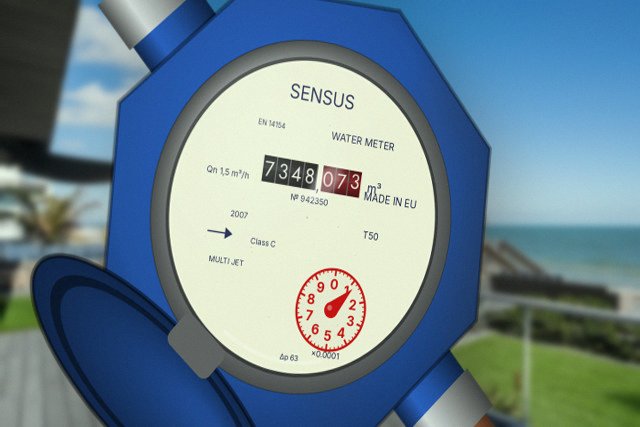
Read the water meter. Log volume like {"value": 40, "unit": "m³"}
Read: {"value": 7348.0731, "unit": "m³"}
